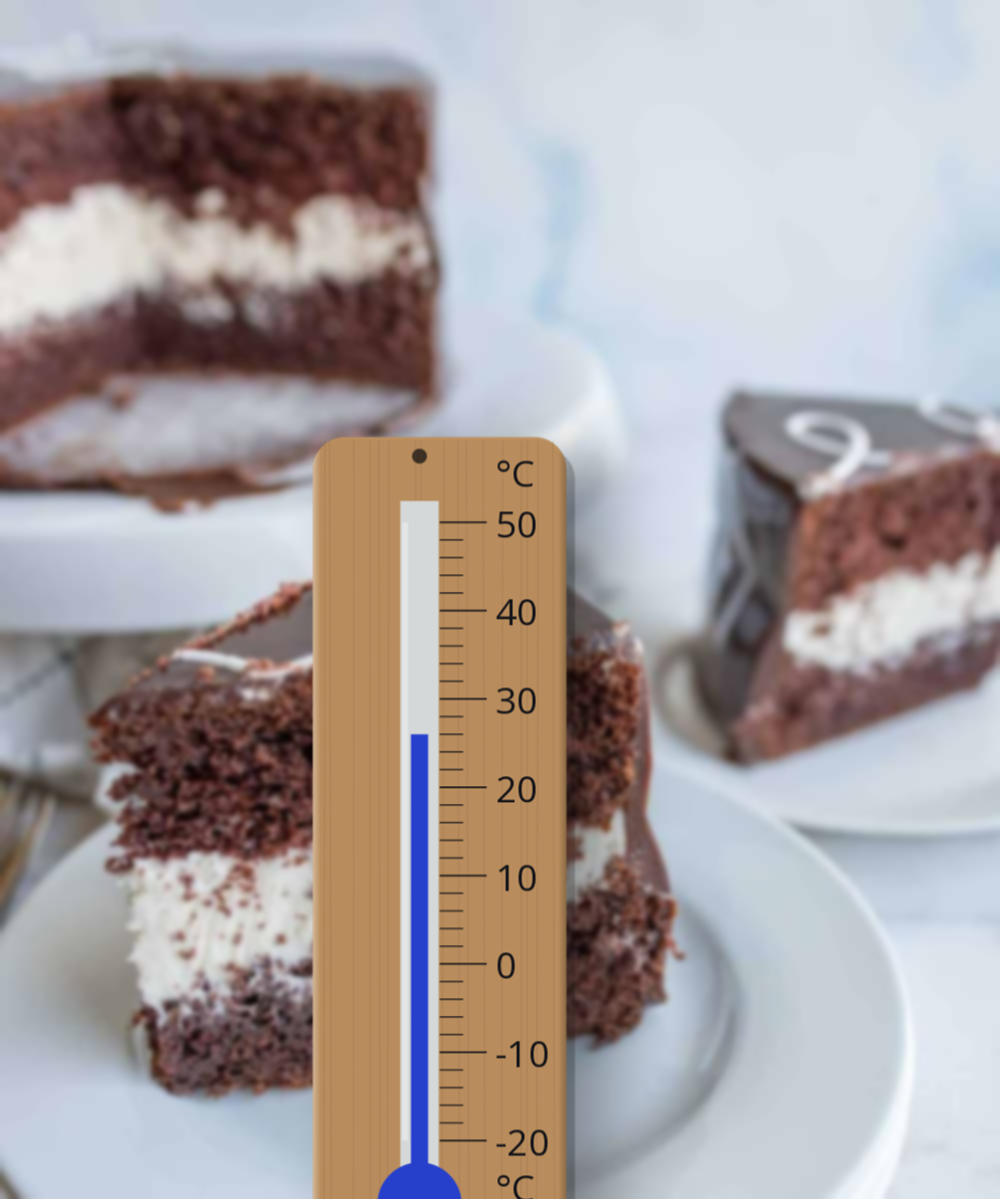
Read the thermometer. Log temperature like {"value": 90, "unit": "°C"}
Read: {"value": 26, "unit": "°C"}
